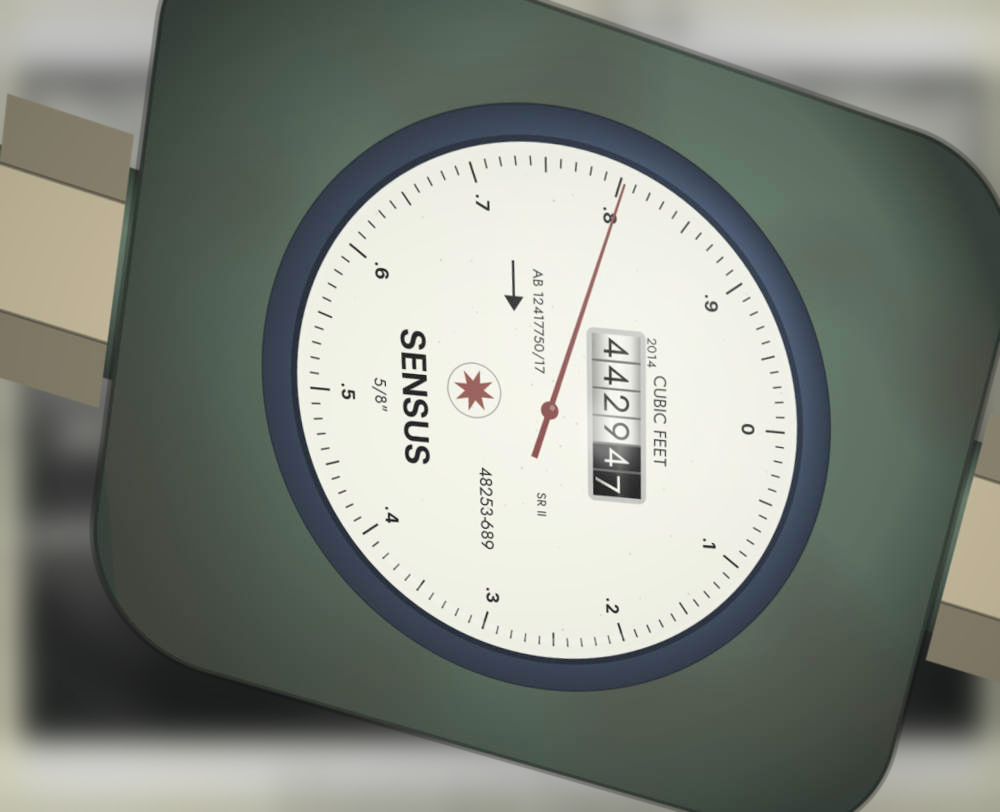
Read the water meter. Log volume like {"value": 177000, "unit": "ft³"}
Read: {"value": 442946.80, "unit": "ft³"}
